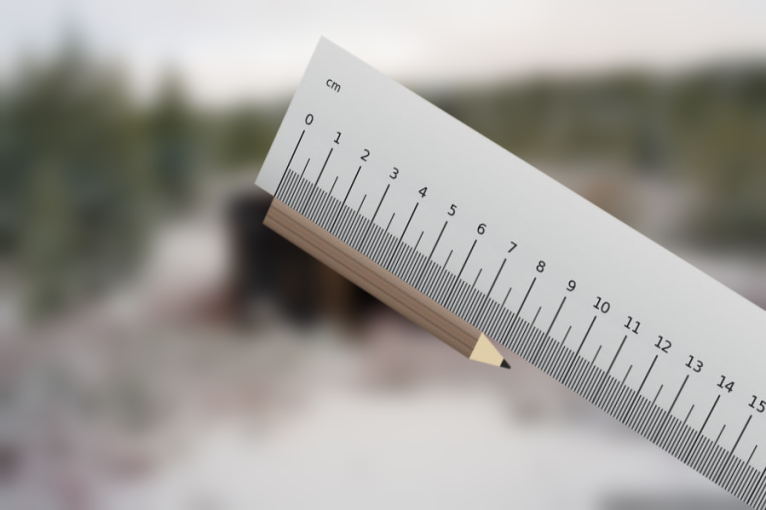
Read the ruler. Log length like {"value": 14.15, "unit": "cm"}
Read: {"value": 8.5, "unit": "cm"}
